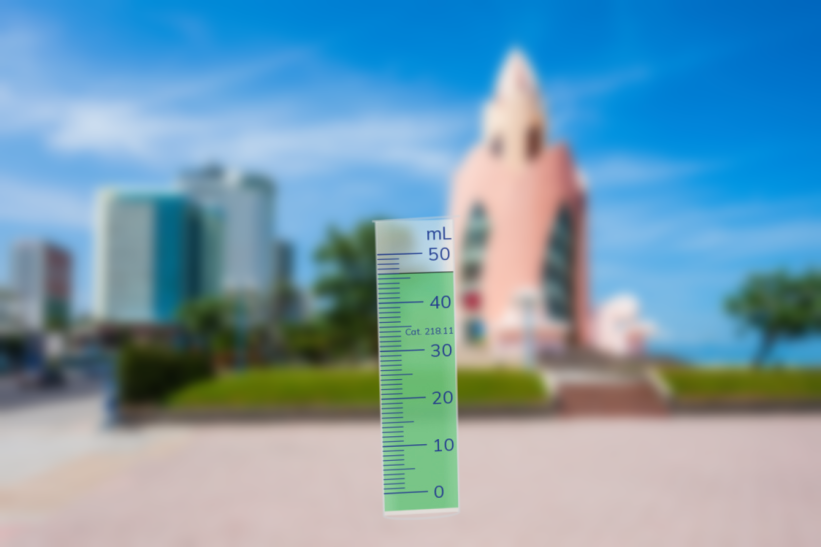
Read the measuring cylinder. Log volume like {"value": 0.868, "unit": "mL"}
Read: {"value": 46, "unit": "mL"}
